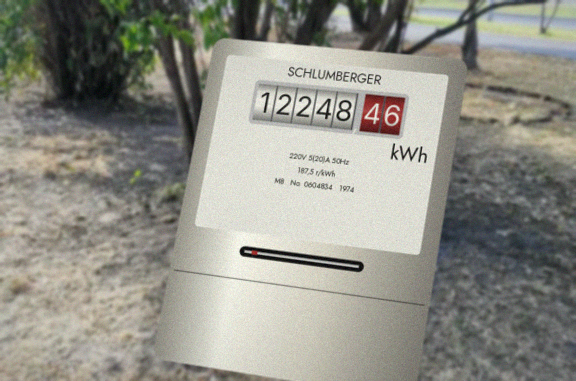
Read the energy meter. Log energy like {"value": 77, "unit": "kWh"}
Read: {"value": 12248.46, "unit": "kWh"}
